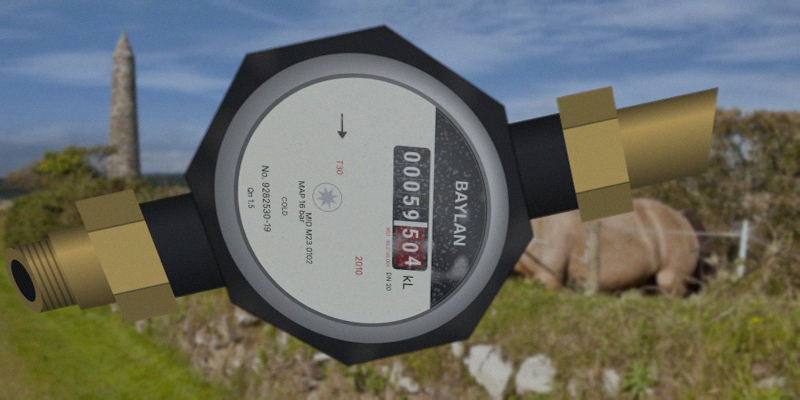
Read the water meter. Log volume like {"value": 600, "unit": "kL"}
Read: {"value": 59.504, "unit": "kL"}
